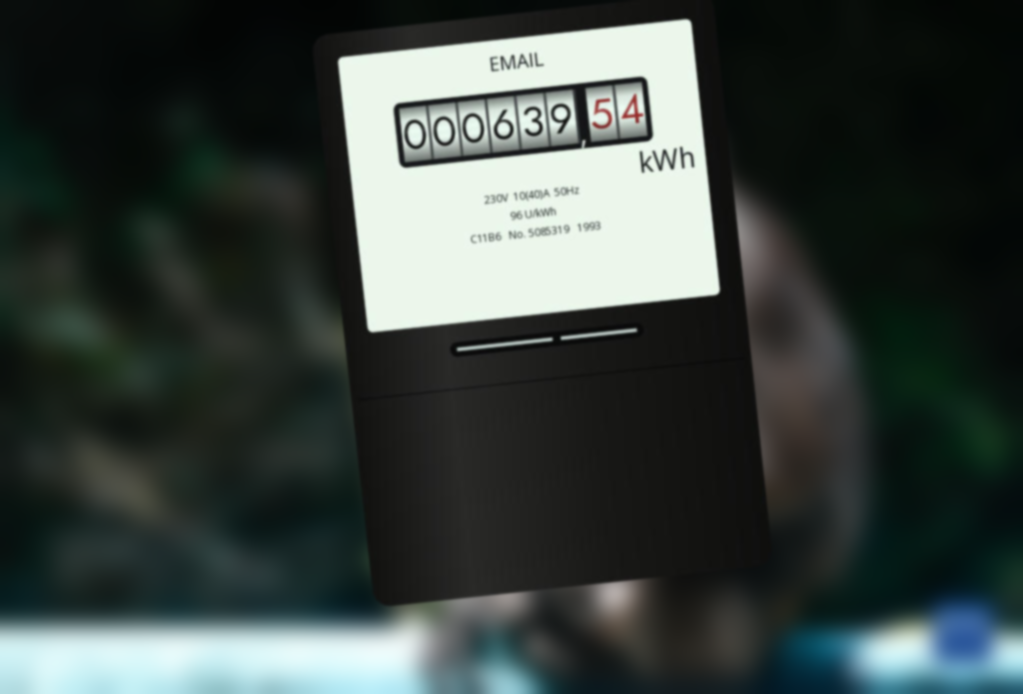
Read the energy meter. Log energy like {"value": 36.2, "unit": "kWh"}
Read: {"value": 639.54, "unit": "kWh"}
